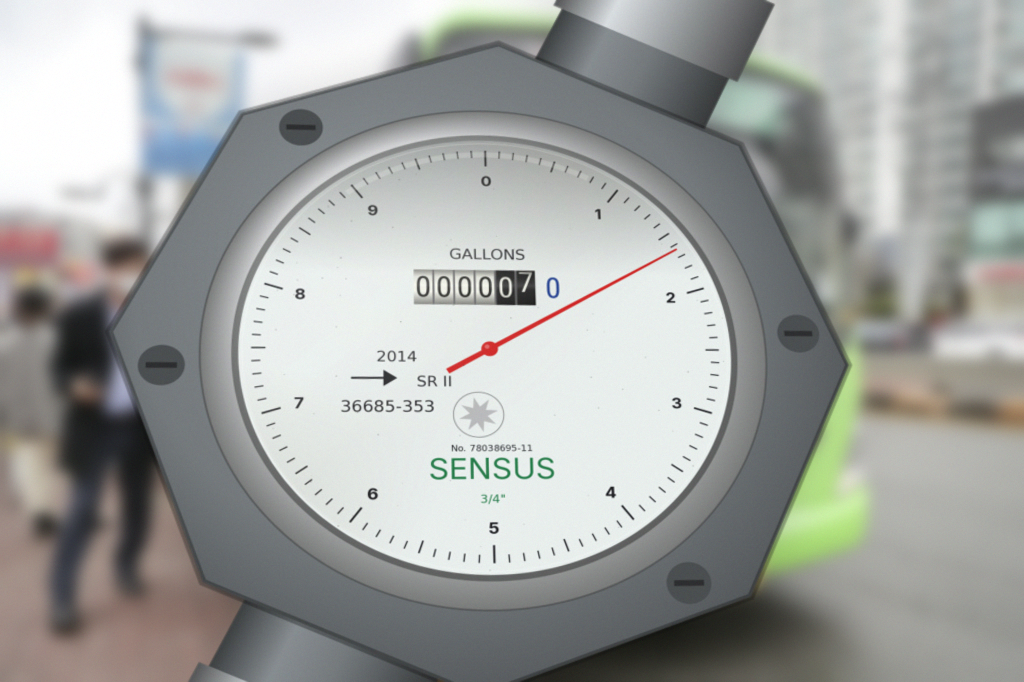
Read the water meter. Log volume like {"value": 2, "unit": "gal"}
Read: {"value": 71.6, "unit": "gal"}
